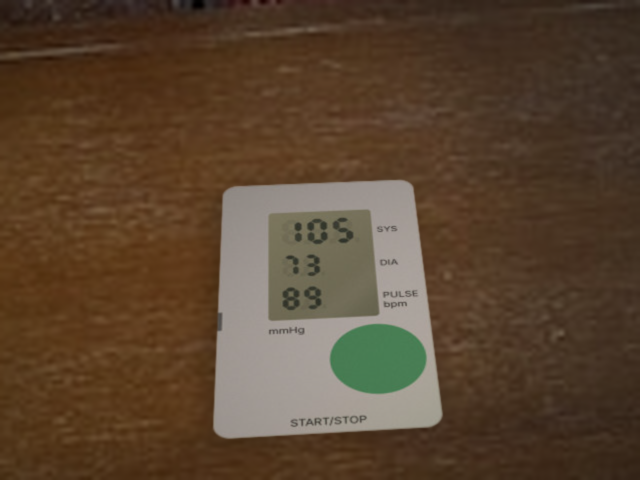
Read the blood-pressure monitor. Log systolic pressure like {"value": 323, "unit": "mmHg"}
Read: {"value": 105, "unit": "mmHg"}
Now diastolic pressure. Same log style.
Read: {"value": 73, "unit": "mmHg"}
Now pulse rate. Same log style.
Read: {"value": 89, "unit": "bpm"}
